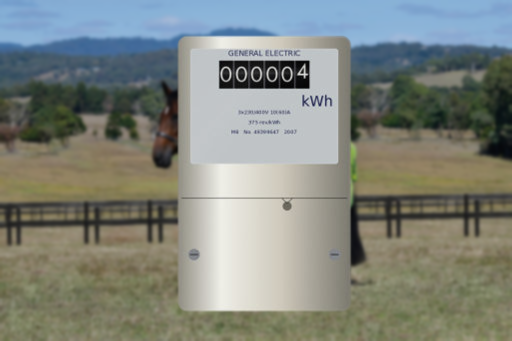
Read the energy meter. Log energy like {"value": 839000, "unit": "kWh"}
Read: {"value": 4, "unit": "kWh"}
